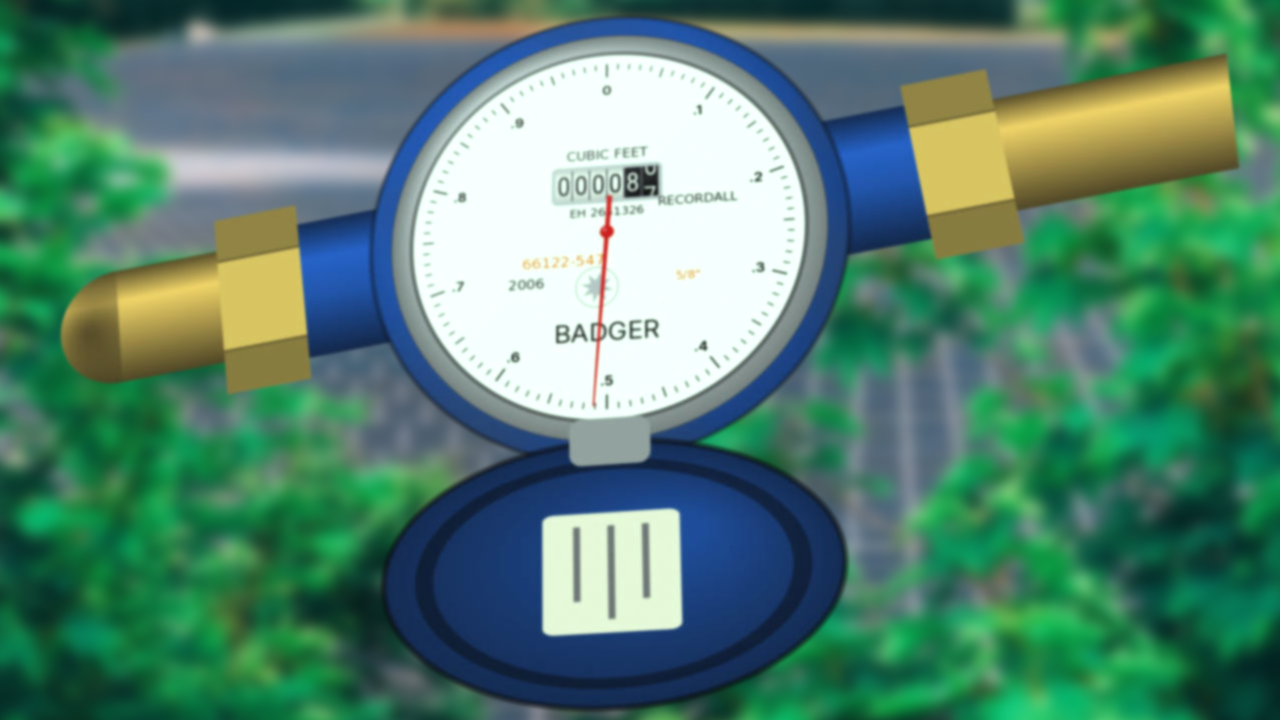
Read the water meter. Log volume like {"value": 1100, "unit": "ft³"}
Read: {"value": 86.51, "unit": "ft³"}
